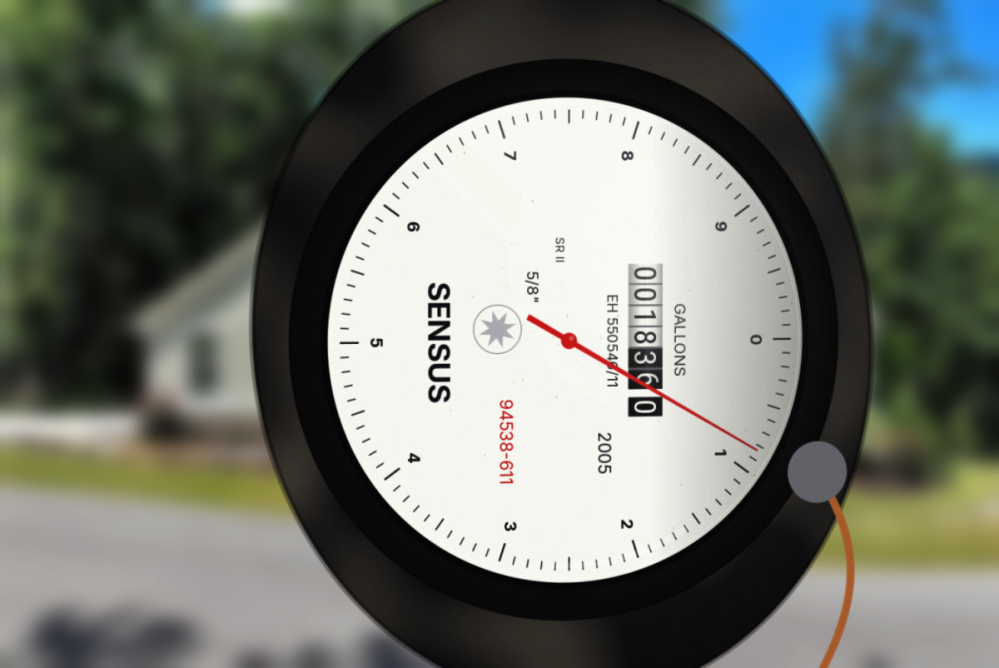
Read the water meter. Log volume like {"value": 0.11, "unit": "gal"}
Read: {"value": 18360.8, "unit": "gal"}
